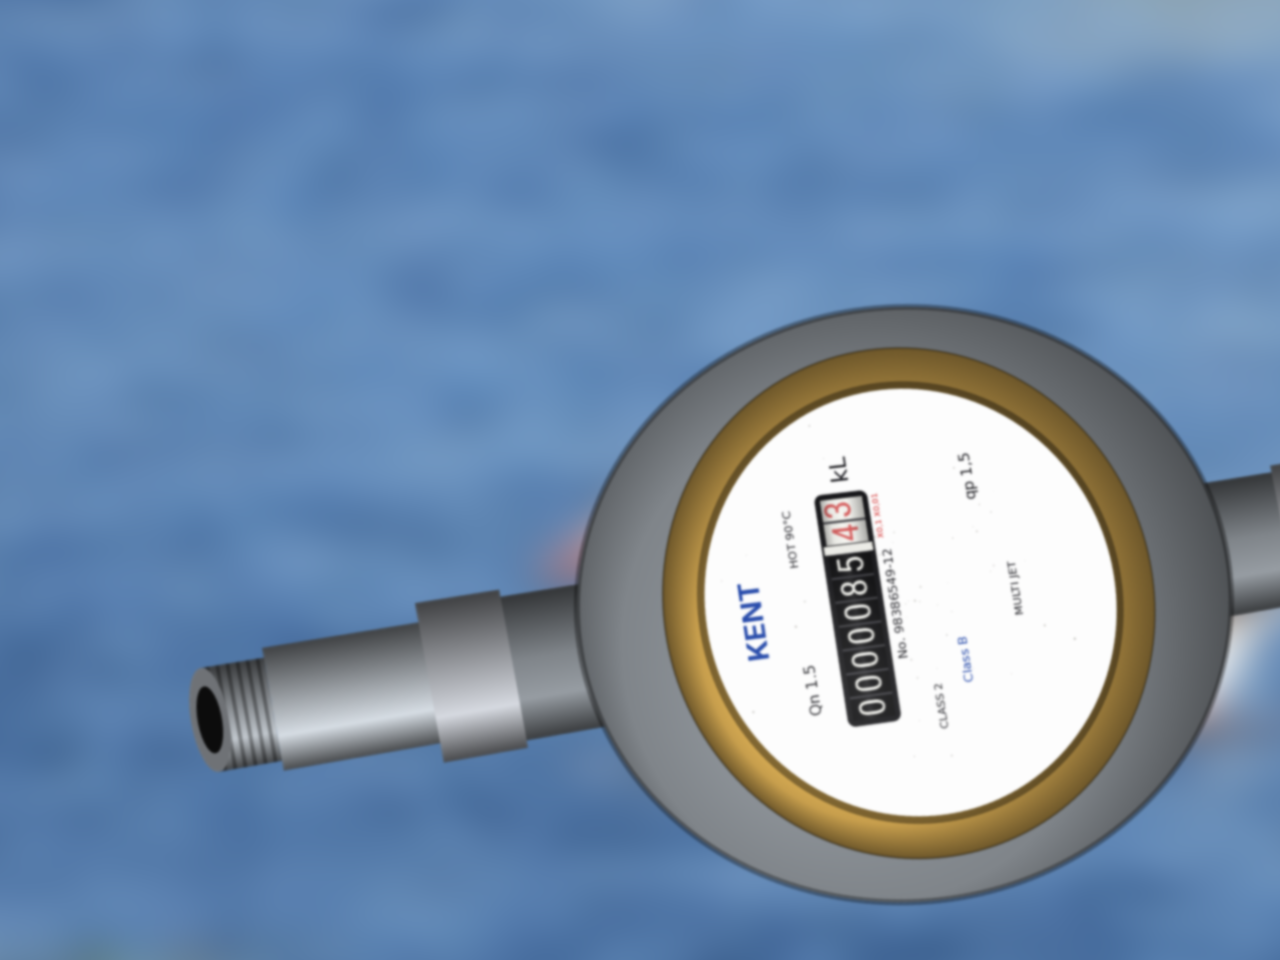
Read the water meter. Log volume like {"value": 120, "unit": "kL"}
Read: {"value": 85.43, "unit": "kL"}
